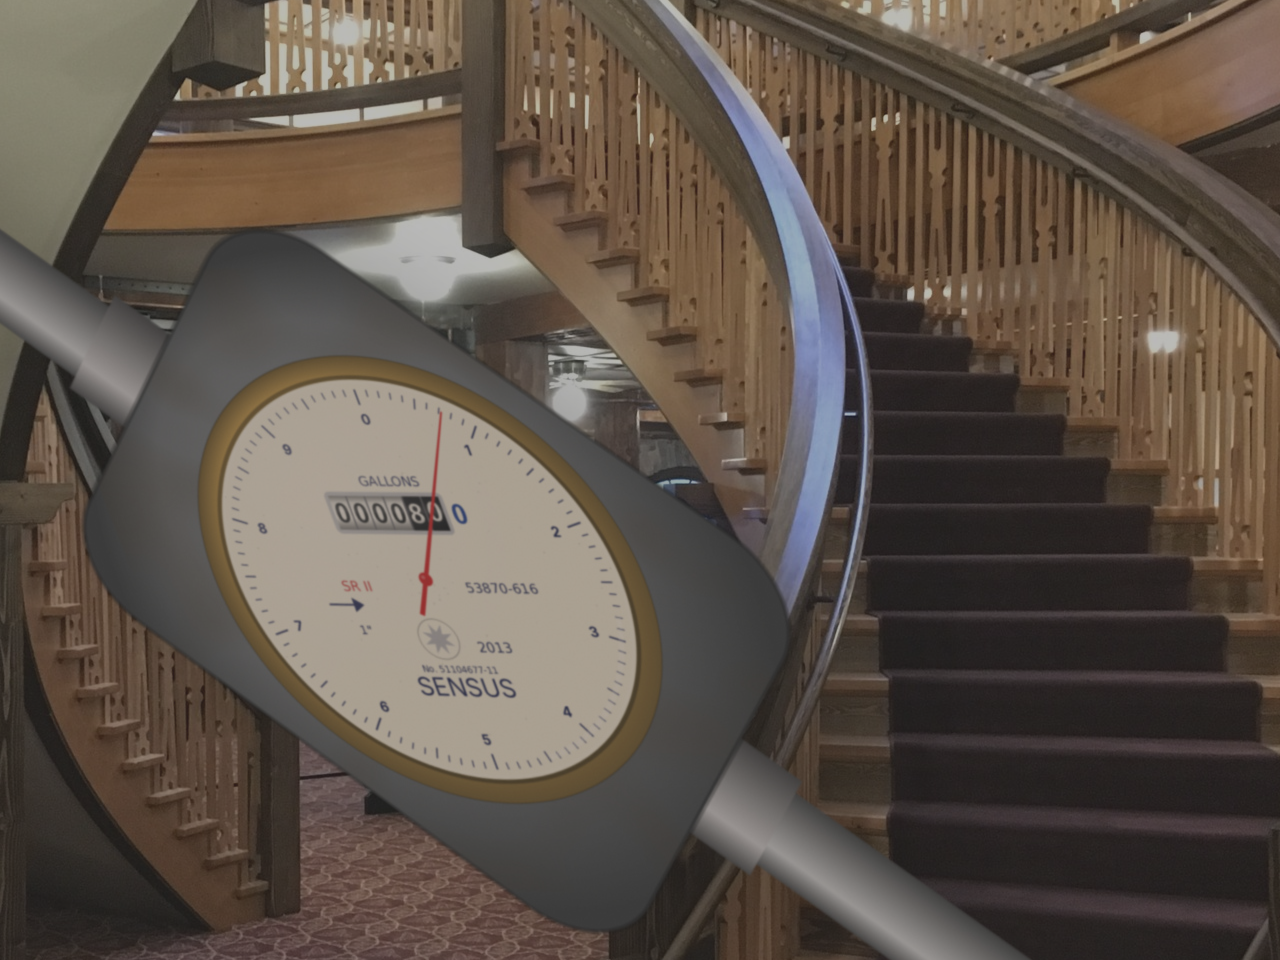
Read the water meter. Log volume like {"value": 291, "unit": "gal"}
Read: {"value": 800.7, "unit": "gal"}
